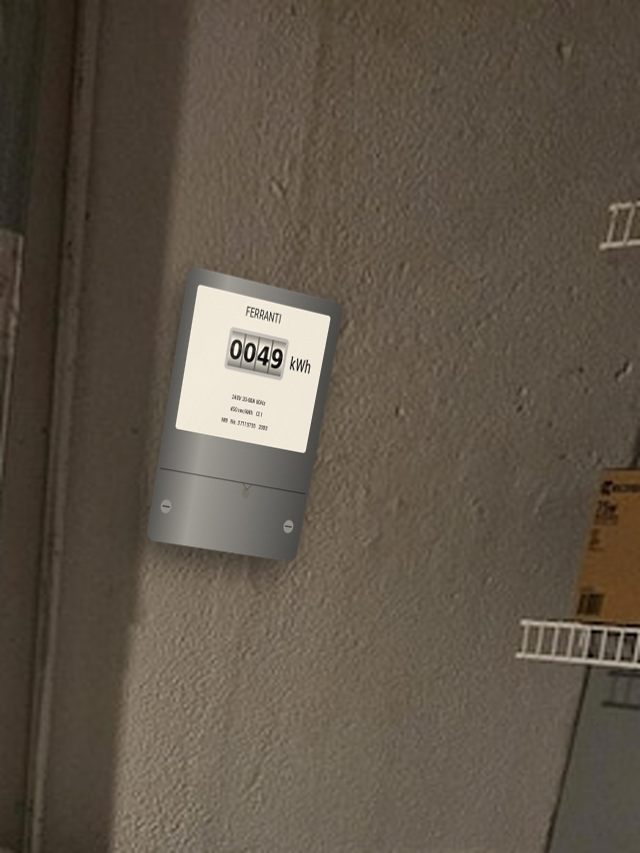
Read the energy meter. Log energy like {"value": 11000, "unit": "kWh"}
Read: {"value": 49, "unit": "kWh"}
